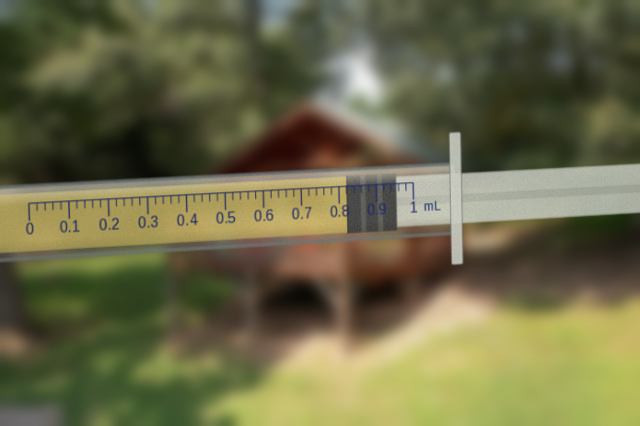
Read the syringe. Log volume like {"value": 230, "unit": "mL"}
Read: {"value": 0.82, "unit": "mL"}
